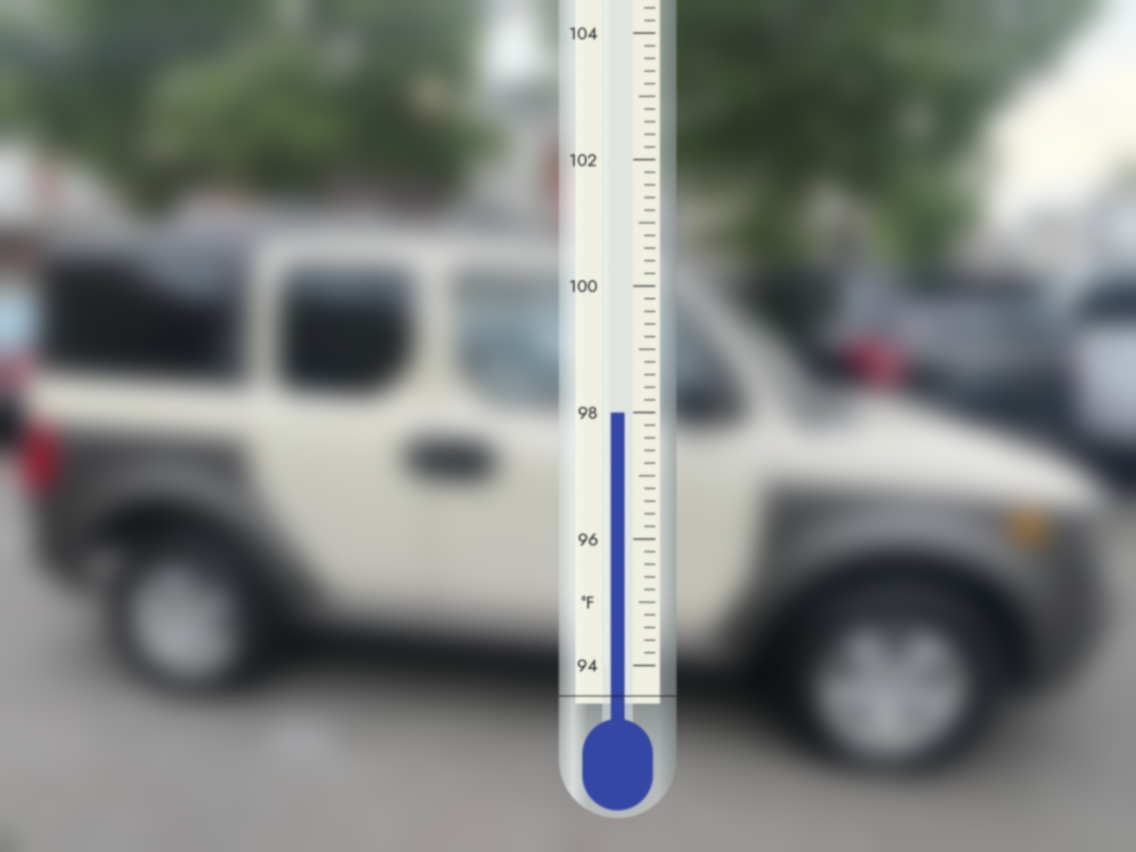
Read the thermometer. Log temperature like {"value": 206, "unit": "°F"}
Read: {"value": 98, "unit": "°F"}
